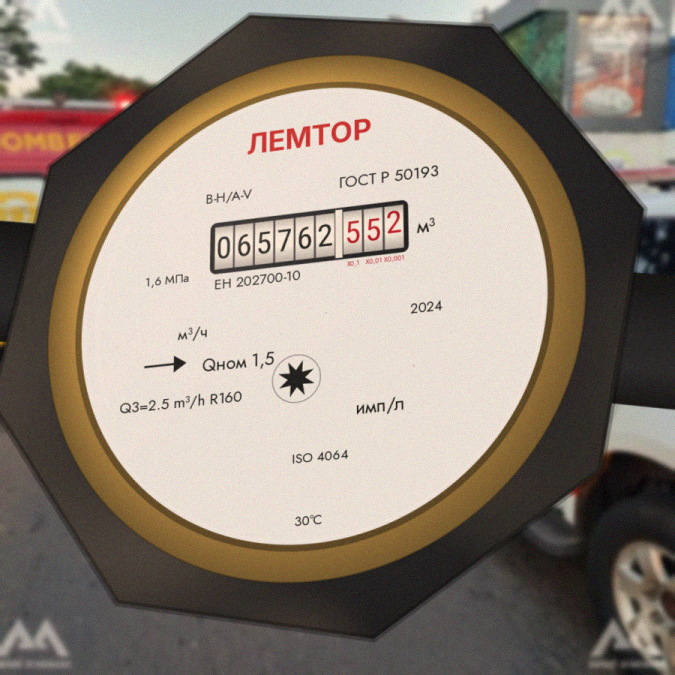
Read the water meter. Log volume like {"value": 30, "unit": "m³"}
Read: {"value": 65762.552, "unit": "m³"}
